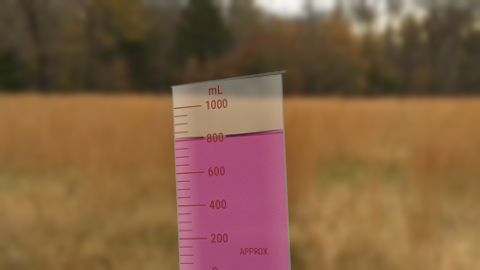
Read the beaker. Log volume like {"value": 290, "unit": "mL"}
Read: {"value": 800, "unit": "mL"}
